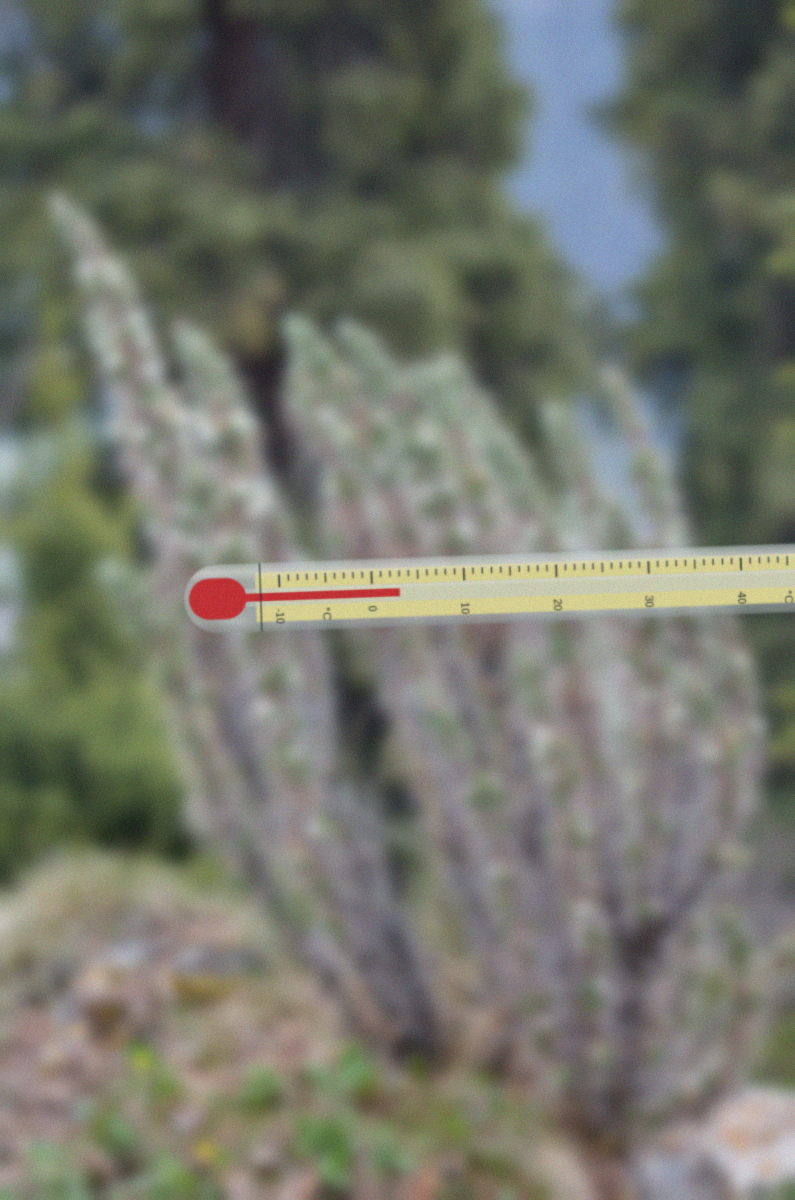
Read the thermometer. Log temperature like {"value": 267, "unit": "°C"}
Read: {"value": 3, "unit": "°C"}
